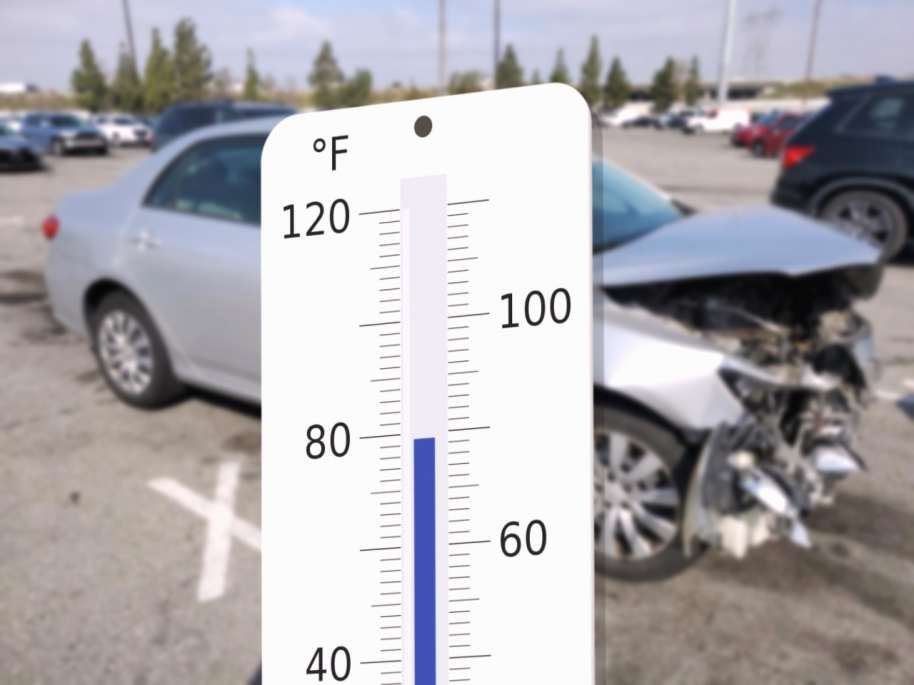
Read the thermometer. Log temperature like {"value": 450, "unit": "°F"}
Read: {"value": 79, "unit": "°F"}
